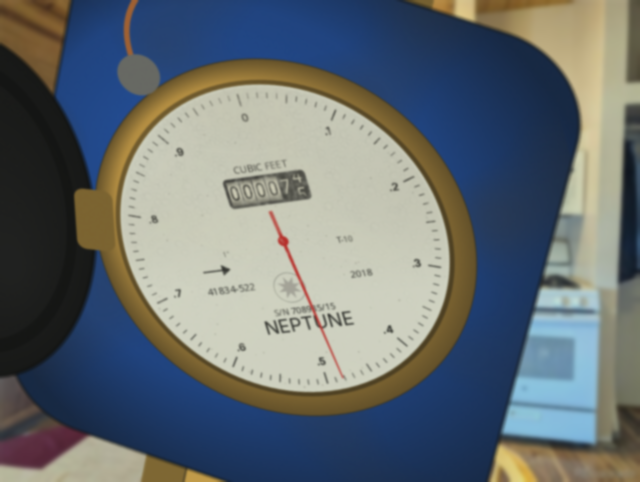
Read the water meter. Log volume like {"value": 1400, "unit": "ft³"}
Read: {"value": 74.48, "unit": "ft³"}
